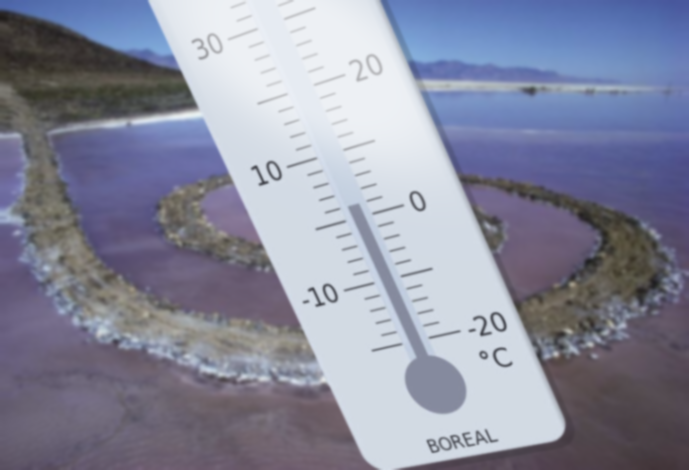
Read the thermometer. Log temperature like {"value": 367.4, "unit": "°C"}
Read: {"value": 2, "unit": "°C"}
